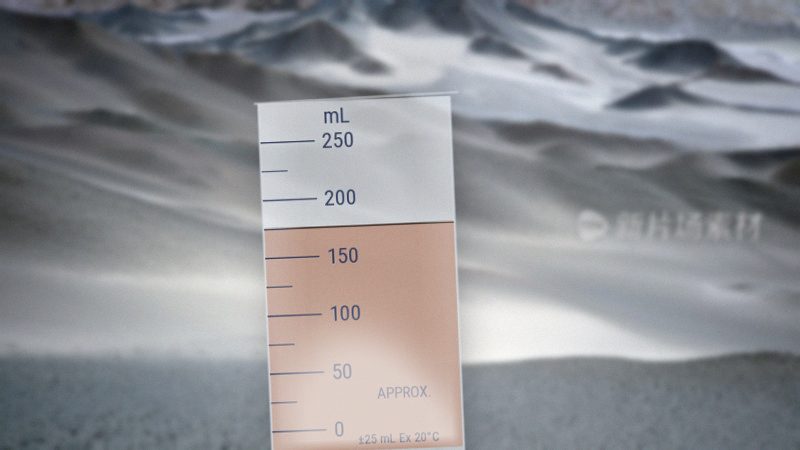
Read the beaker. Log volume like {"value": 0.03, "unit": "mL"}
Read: {"value": 175, "unit": "mL"}
